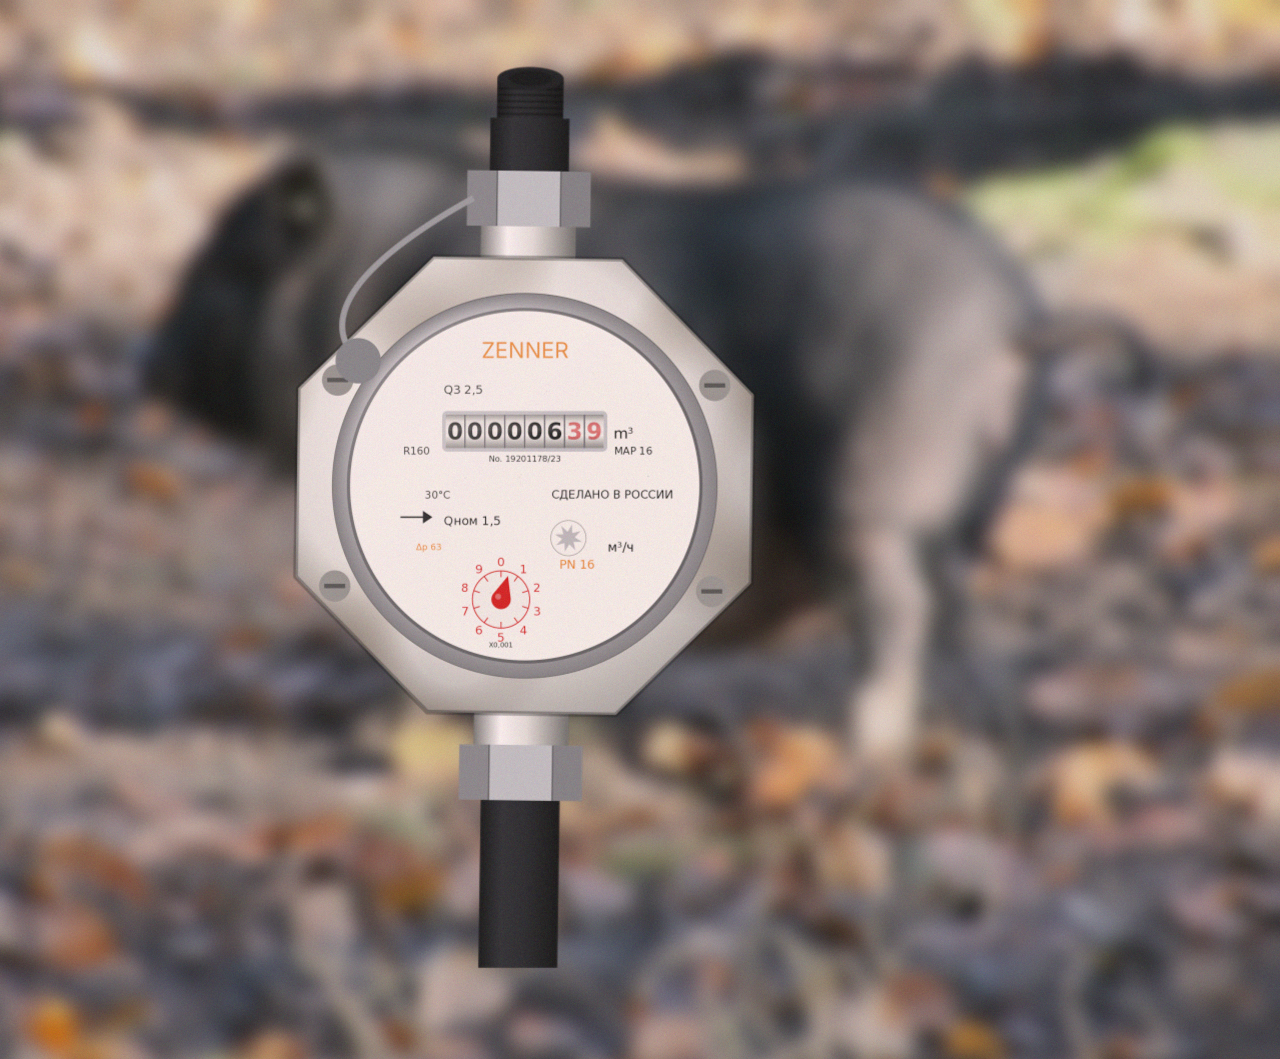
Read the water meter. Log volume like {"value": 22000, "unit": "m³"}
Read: {"value": 6.390, "unit": "m³"}
